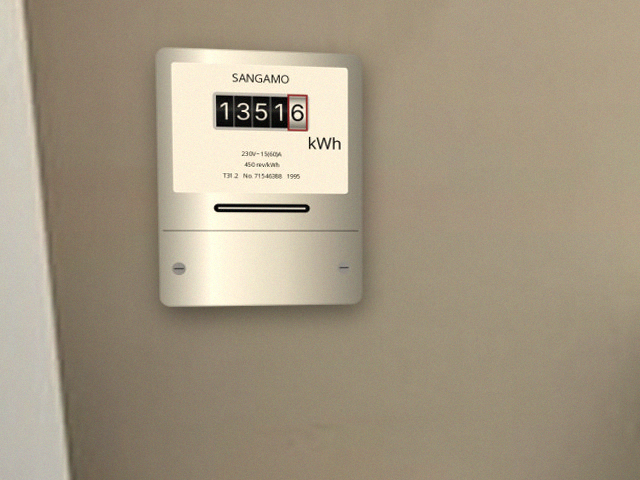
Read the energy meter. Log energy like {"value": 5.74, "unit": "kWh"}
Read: {"value": 1351.6, "unit": "kWh"}
